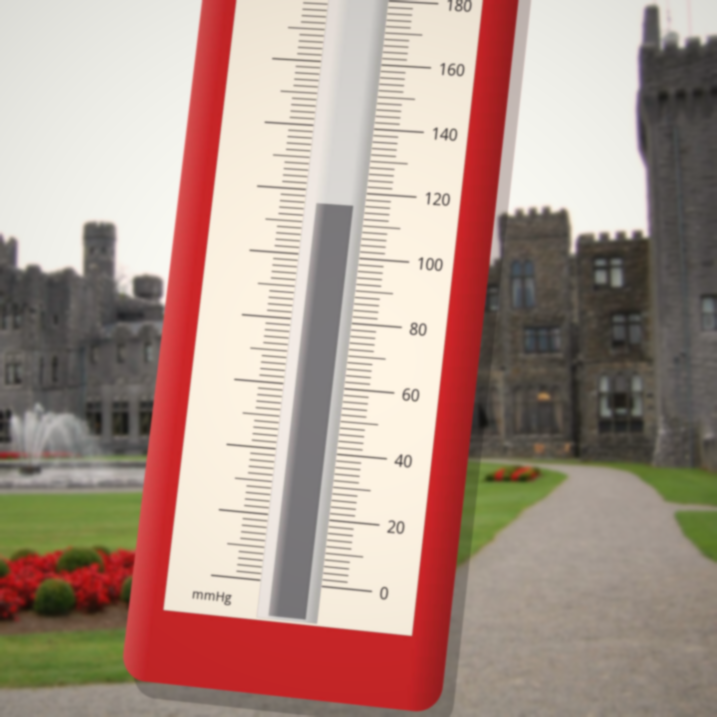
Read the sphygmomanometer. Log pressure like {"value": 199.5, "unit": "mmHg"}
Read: {"value": 116, "unit": "mmHg"}
